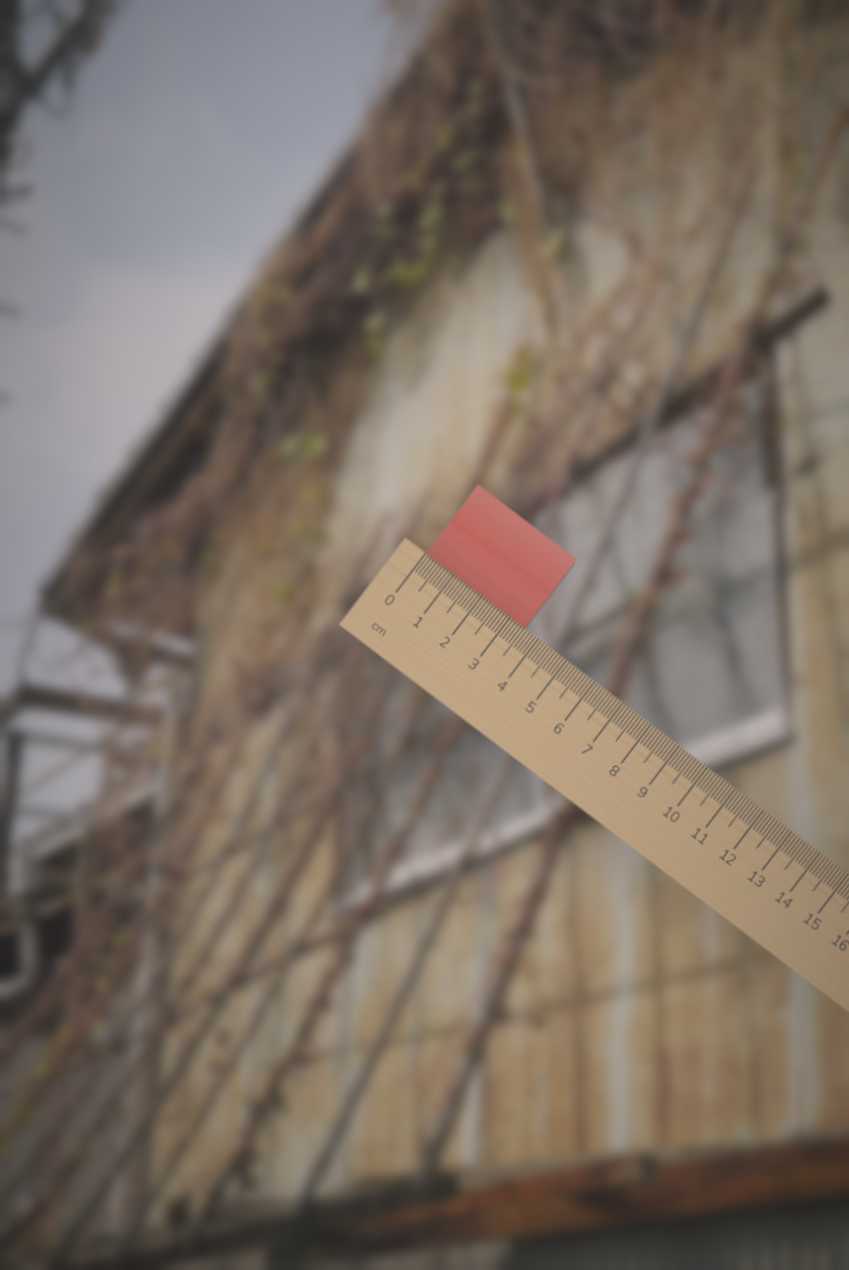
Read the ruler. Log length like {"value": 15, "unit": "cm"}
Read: {"value": 3.5, "unit": "cm"}
